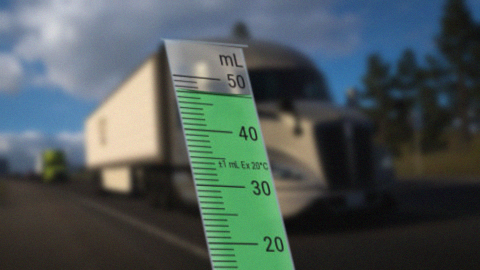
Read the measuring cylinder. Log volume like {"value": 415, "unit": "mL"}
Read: {"value": 47, "unit": "mL"}
